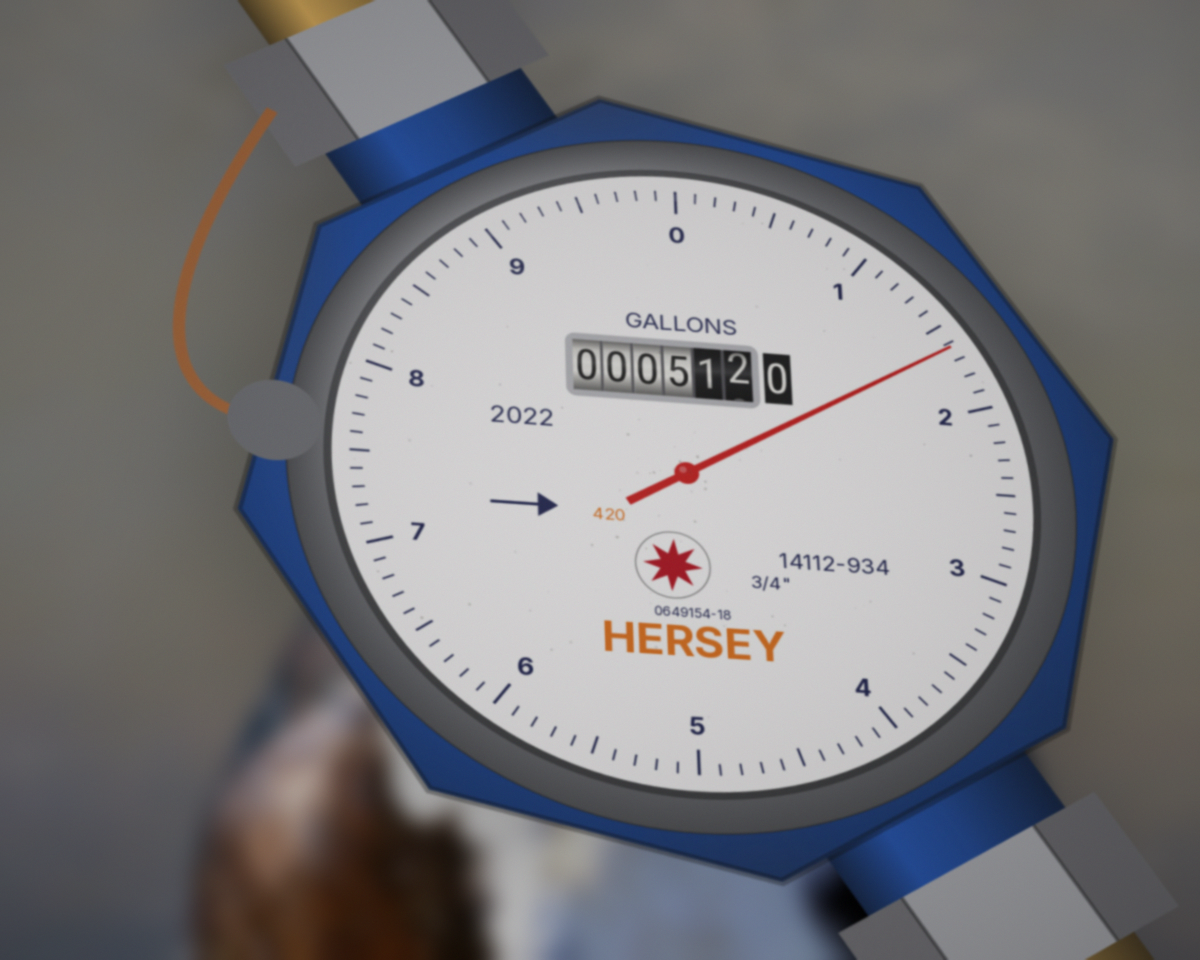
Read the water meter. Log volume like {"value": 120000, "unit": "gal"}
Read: {"value": 5121.6, "unit": "gal"}
